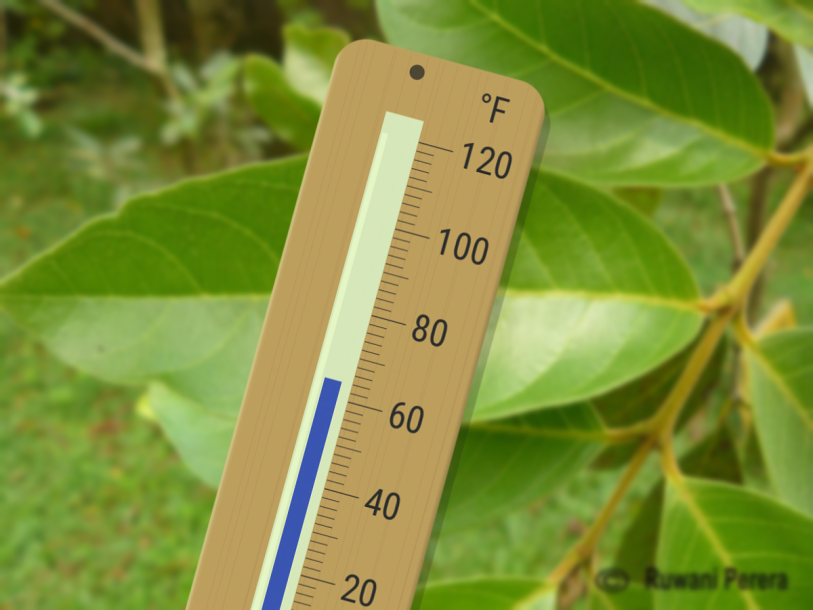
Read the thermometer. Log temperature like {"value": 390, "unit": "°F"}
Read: {"value": 64, "unit": "°F"}
